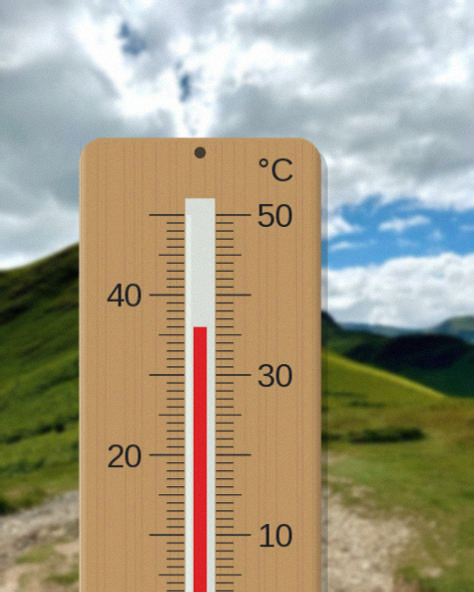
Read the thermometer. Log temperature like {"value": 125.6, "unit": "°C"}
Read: {"value": 36, "unit": "°C"}
